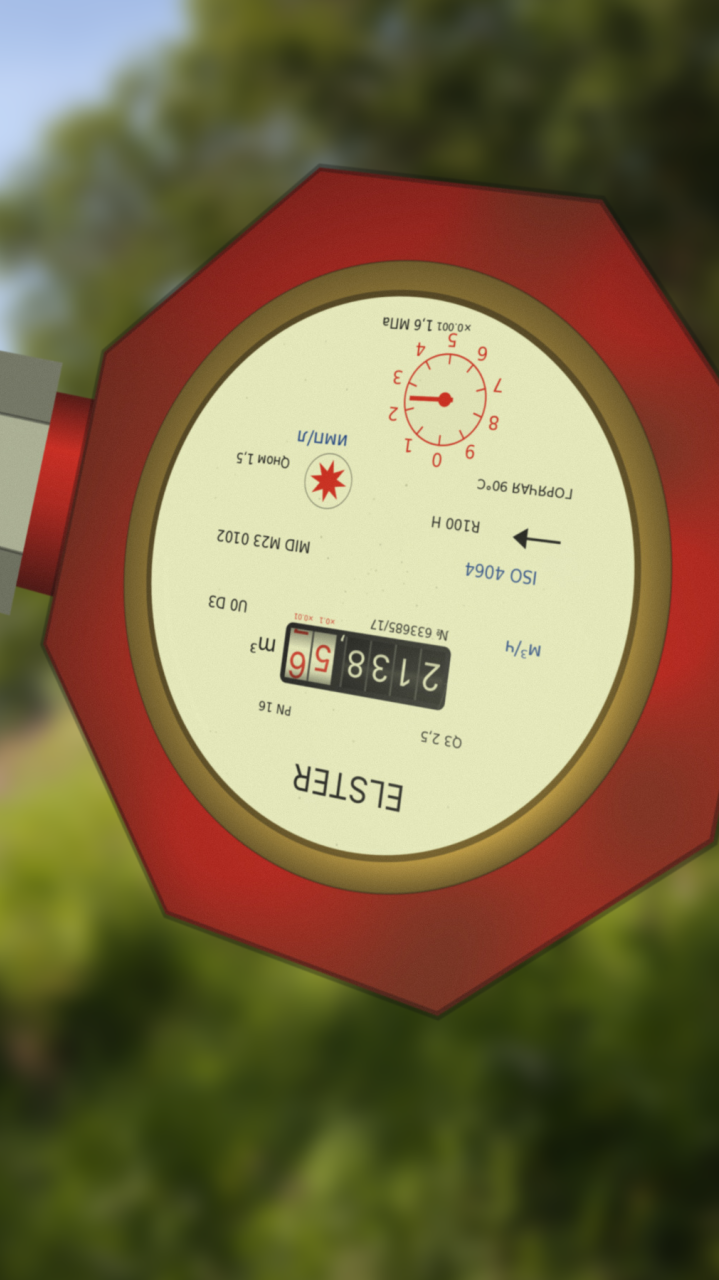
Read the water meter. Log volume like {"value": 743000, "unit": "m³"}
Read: {"value": 2138.562, "unit": "m³"}
